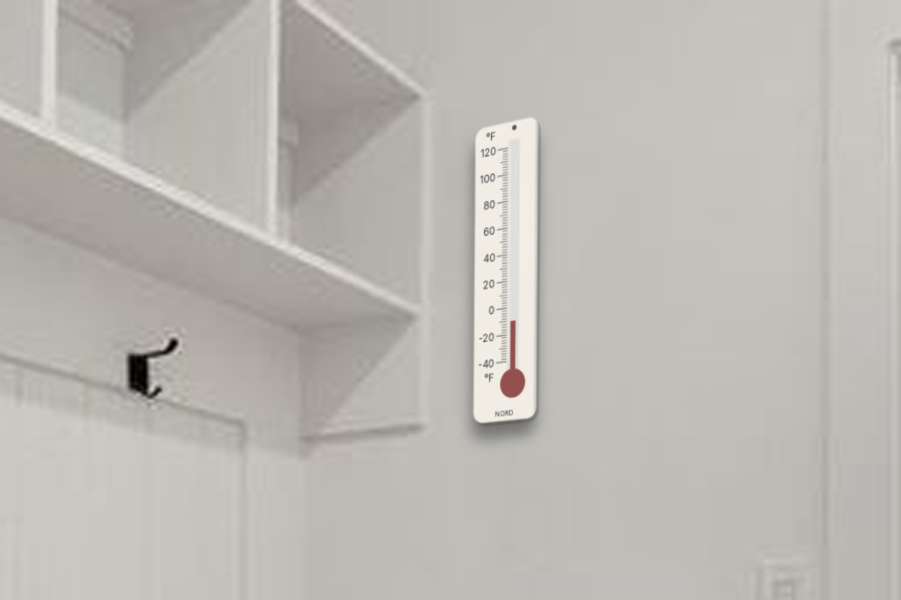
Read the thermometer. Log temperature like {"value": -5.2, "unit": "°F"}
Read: {"value": -10, "unit": "°F"}
